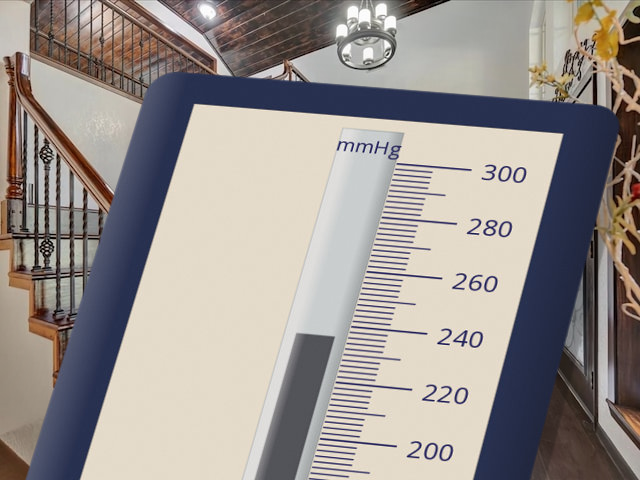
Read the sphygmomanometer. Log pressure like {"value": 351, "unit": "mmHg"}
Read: {"value": 236, "unit": "mmHg"}
